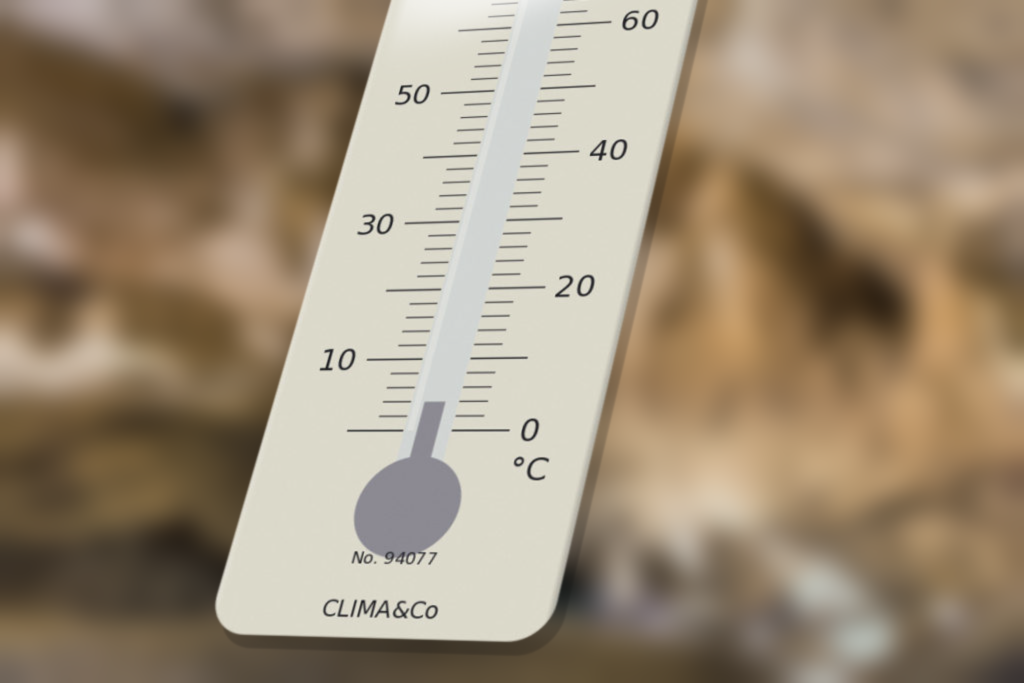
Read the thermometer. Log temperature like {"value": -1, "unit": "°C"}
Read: {"value": 4, "unit": "°C"}
